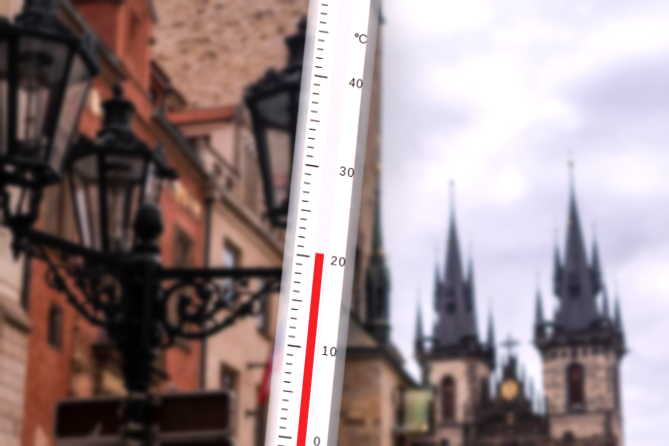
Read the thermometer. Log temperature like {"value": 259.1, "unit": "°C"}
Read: {"value": 20.5, "unit": "°C"}
